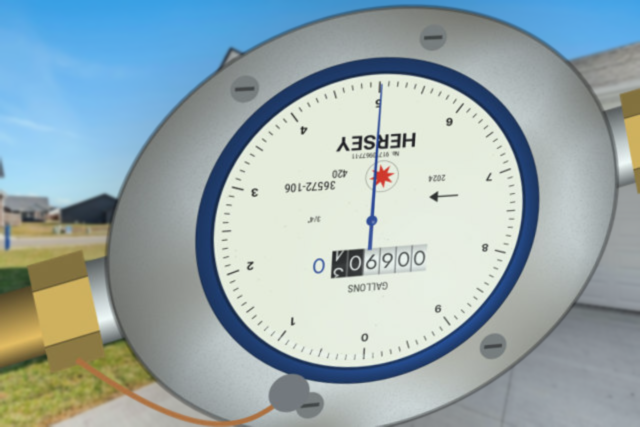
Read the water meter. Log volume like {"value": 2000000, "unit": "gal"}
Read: {"value": 69035.0, "unit": "gal"}
